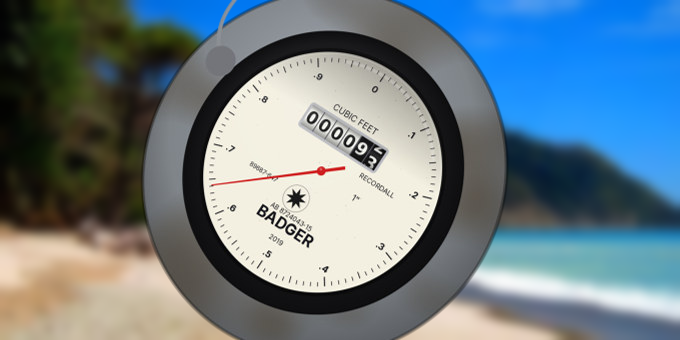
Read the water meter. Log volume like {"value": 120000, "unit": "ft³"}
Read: {"value": 92.64, "unit": "ft³"}
